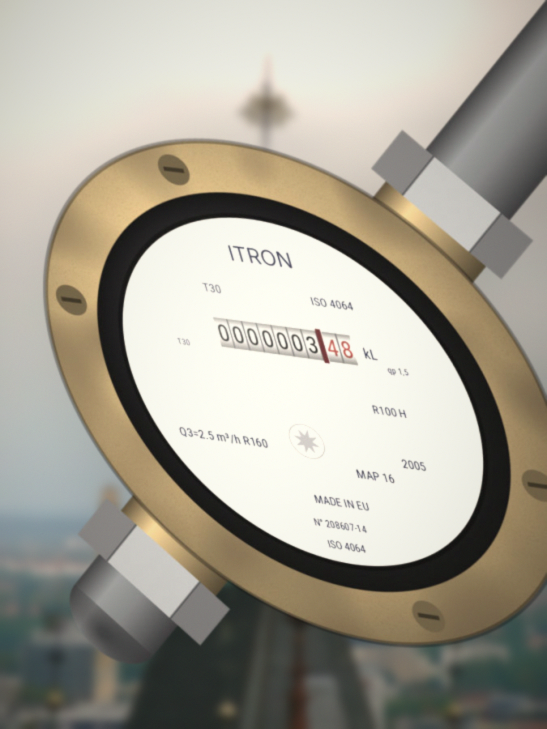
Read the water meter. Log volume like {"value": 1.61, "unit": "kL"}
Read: {"value": 3.48, "unit": "kL"}
